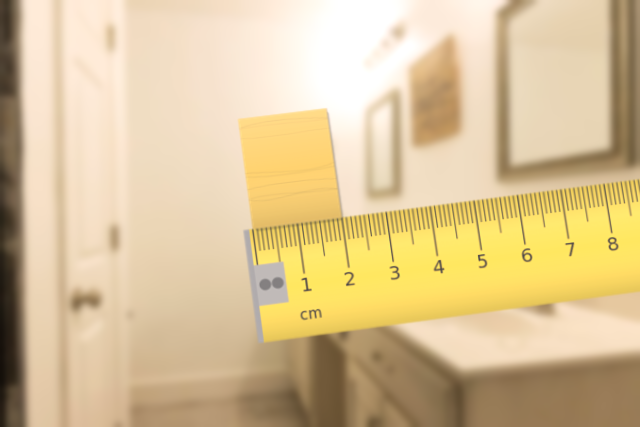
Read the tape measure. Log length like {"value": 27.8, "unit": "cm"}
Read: {"value": 2, "unit": "cm"}
